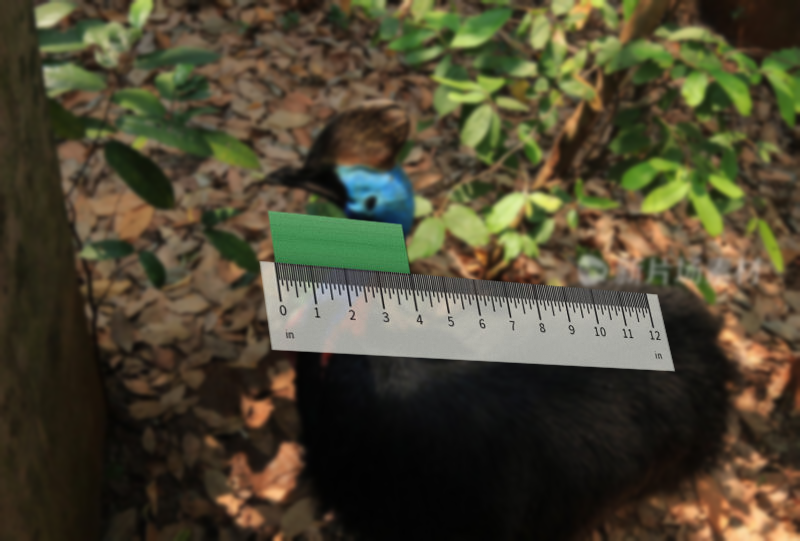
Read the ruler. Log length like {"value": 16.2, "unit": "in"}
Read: {"value": 4, "unit": "in"}
